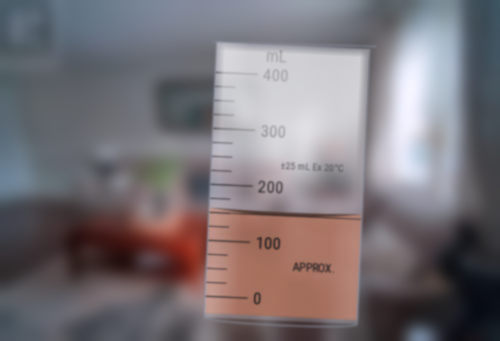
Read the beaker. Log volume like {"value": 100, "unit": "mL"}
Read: {"value": 150, "unit": "mL"}
